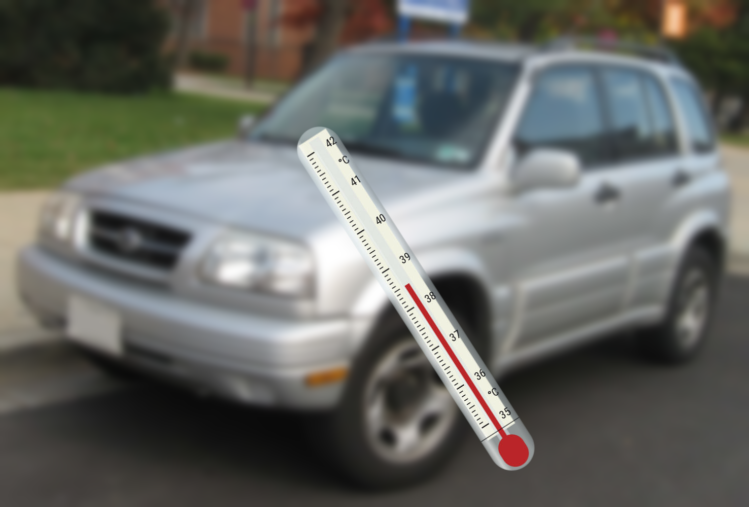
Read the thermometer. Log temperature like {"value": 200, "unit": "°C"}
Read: {"value": 38.5, "unit": "°C"}
